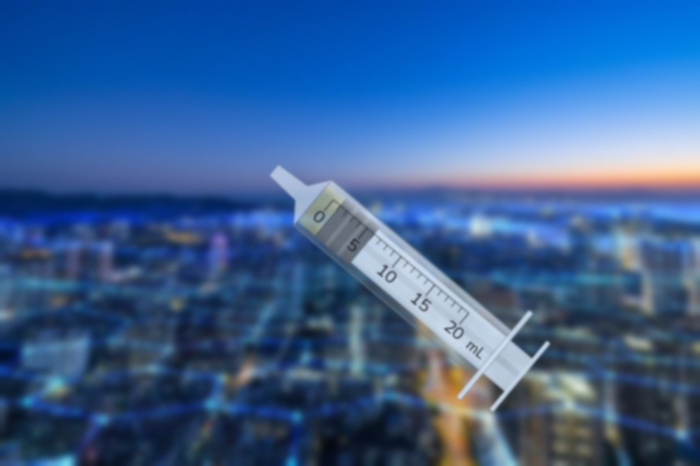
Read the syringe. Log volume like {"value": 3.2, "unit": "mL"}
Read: {"value": 1, "unit": "mL"}
